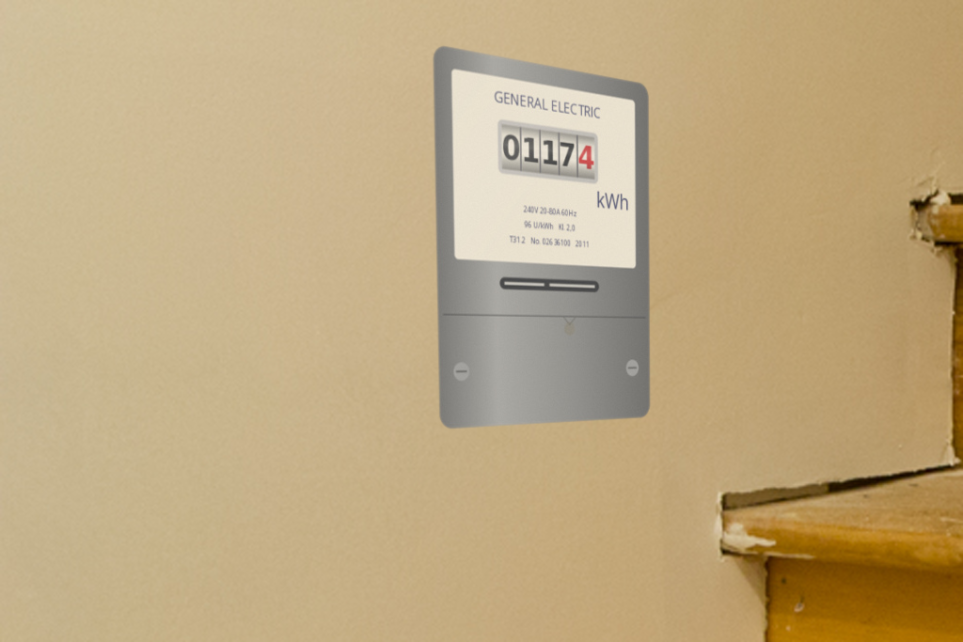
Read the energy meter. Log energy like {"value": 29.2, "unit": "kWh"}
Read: {"value": 117.4, "unit": "kWh"}
